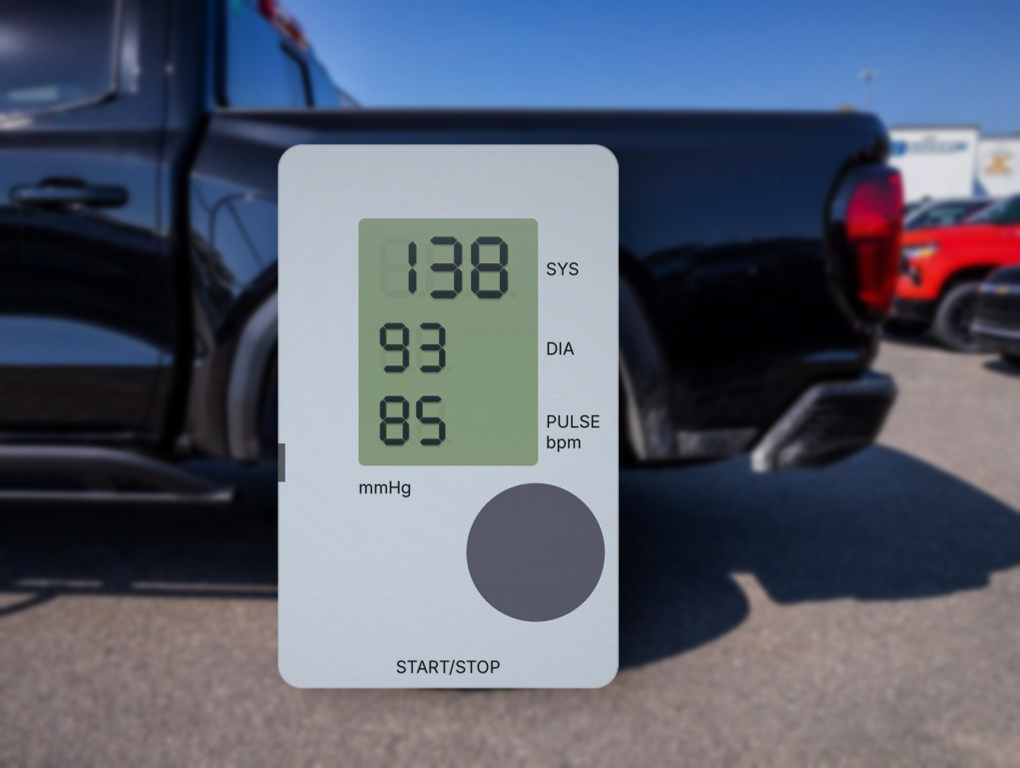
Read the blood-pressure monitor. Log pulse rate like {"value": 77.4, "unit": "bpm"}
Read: {"value": 85, "unit": "bpm"}
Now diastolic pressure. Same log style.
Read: {"value": 93, "unit": "mmHg"}
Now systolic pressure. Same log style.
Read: {"value": 138, "unit": "mmHg"}
